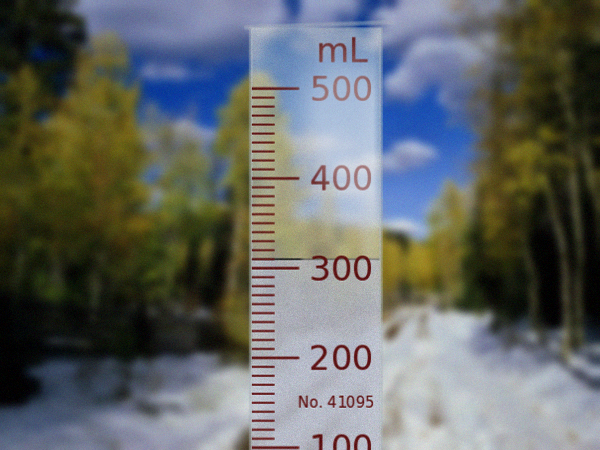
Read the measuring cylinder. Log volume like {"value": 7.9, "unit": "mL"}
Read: {"value": 310, "unit": "mL"}
